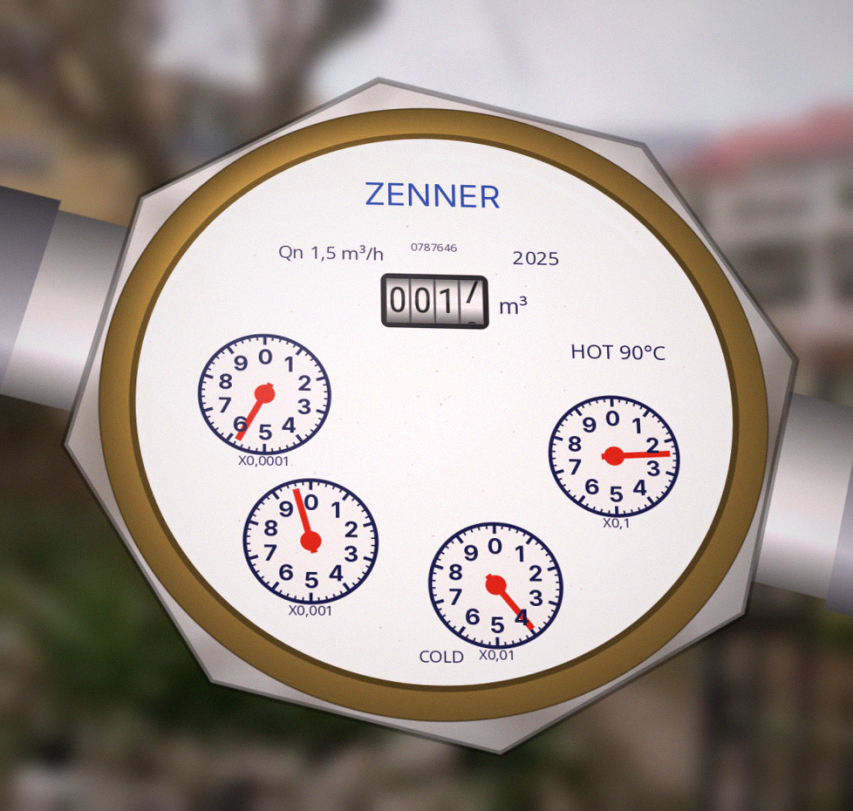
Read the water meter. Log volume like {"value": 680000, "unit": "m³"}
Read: {"value": 17.2395, "unit": "m³"}
